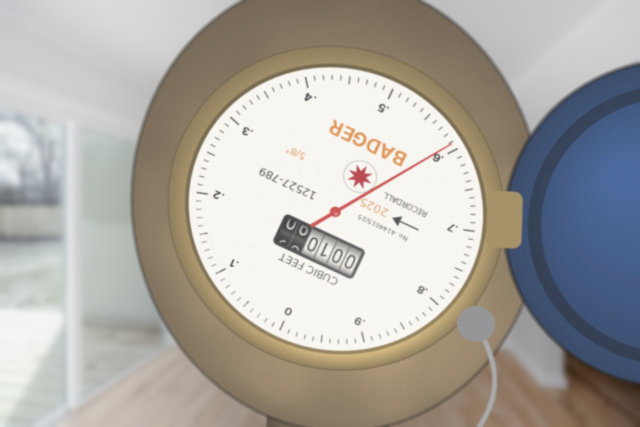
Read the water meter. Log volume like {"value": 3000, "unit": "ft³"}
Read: {"value": 1089.59, "unit": "ft³"}
